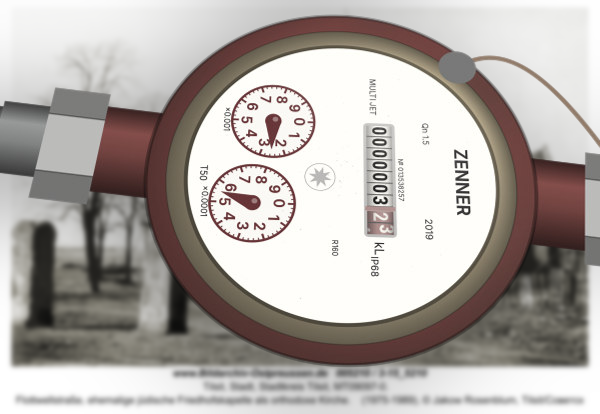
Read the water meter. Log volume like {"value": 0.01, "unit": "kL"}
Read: {"value": 3.2325, "unit": "kL"}
